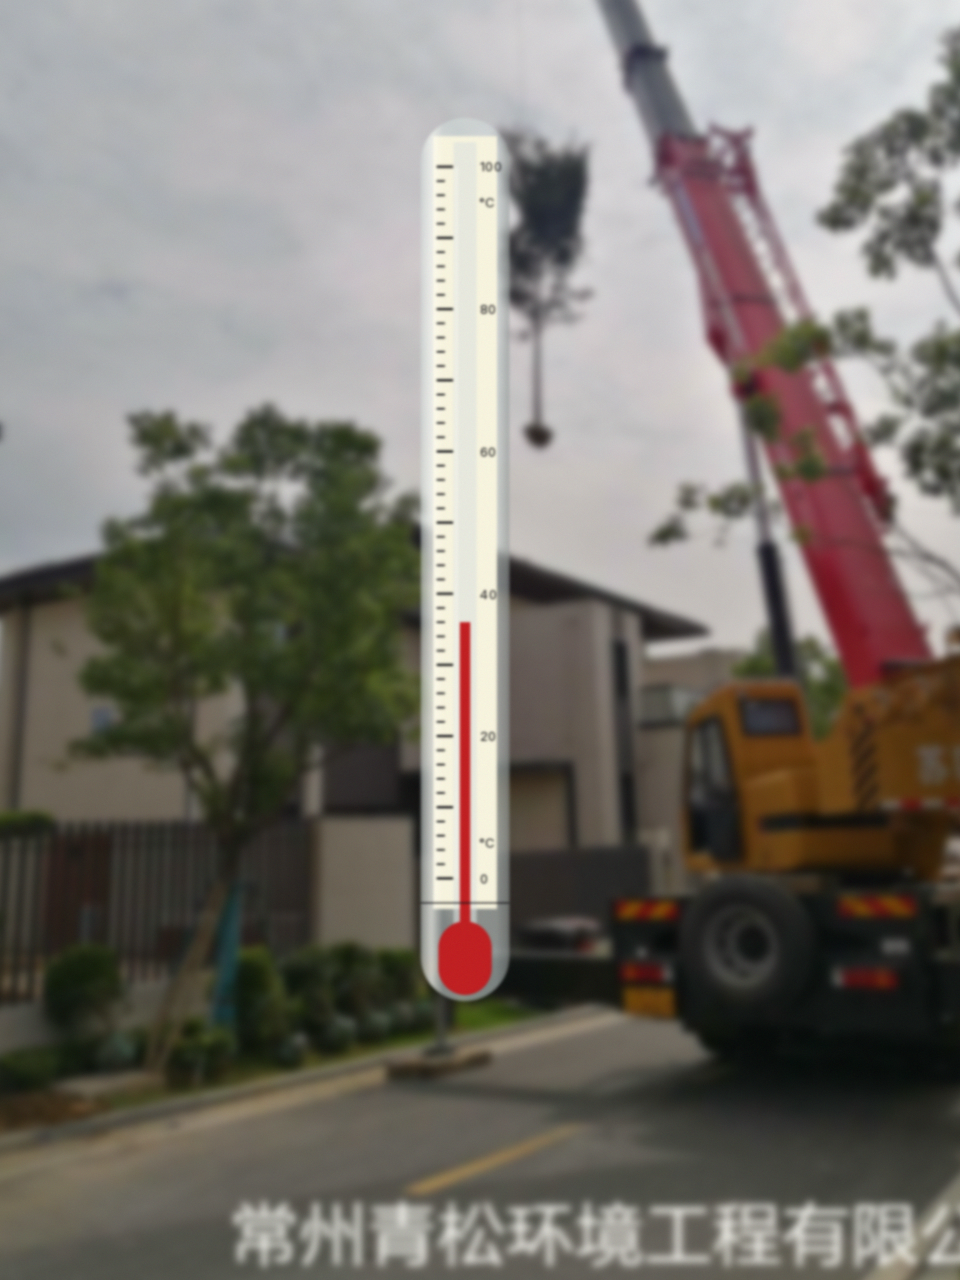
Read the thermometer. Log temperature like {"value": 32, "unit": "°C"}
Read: {"value": 36, "unit": "°C"}
